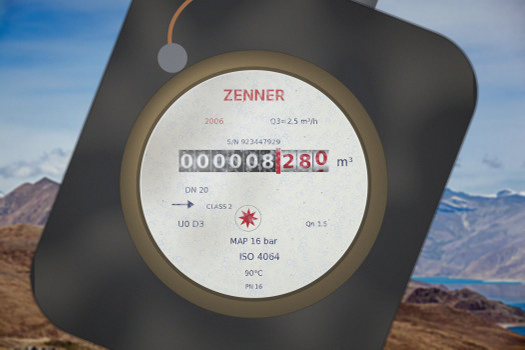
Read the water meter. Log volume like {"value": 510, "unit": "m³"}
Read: {"value": 8.280, "unit": "m³"}
